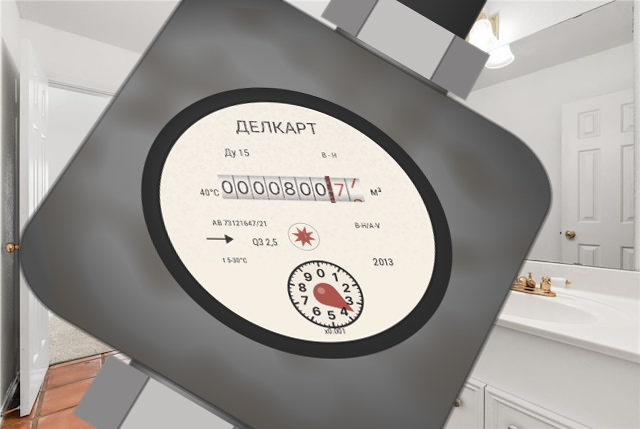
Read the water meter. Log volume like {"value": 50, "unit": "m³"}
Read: {"value": 800.773, "unit": "m³"}
